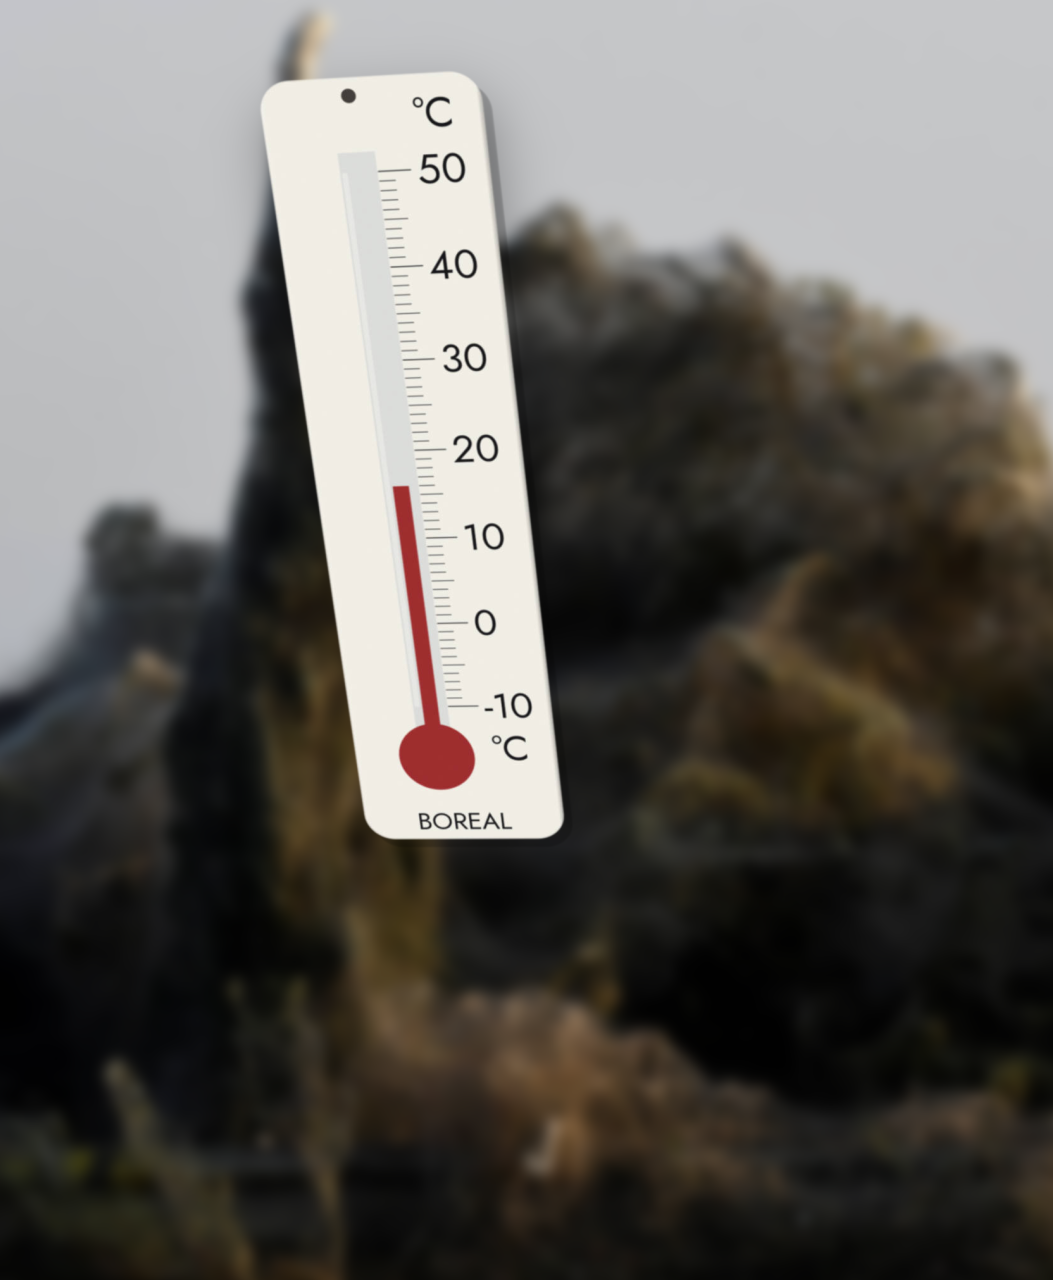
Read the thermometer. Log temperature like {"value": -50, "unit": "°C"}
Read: {"value": 16, "unit": "°C"}
